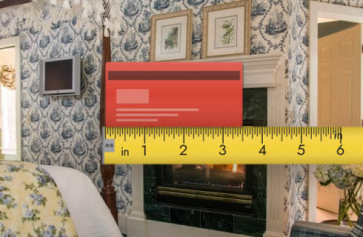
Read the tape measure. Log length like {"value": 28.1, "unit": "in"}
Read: {"value": 3.5, "unit": "in"}
